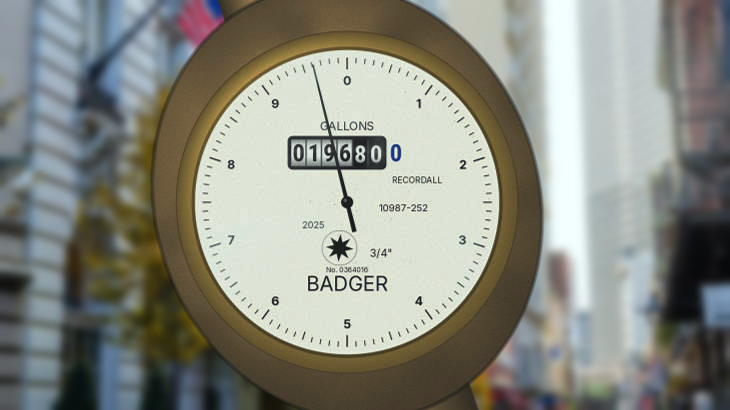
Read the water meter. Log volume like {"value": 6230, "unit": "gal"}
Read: {"value": 196799.6, "unit": "gal"}
